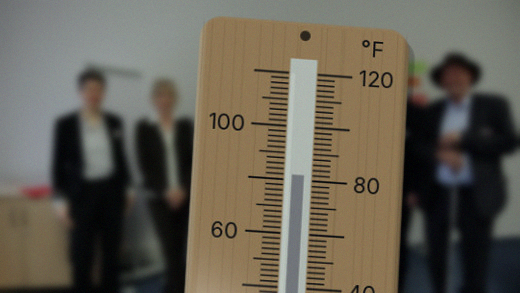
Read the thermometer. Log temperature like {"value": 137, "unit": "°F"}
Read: {"value": 82, "unit": "°F"}
